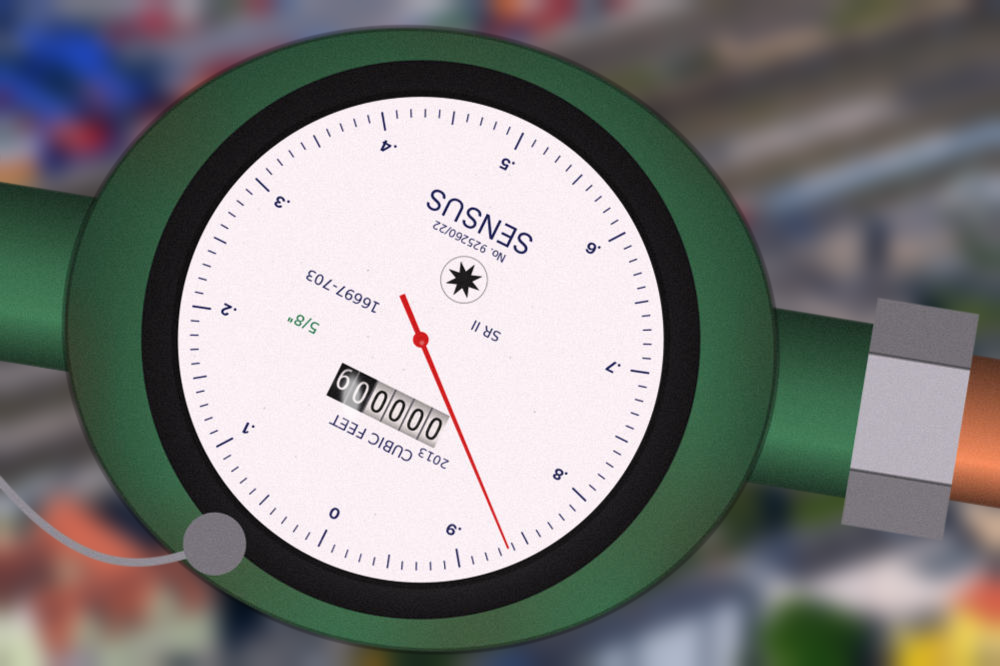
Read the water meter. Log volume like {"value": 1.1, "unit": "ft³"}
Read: {"value": 8.86, "unit": "ft³"}
